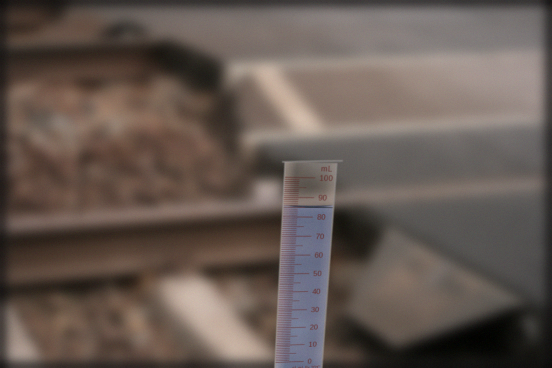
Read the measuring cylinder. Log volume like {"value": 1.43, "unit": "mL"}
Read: {"value": 85, "unit": "mL"}
